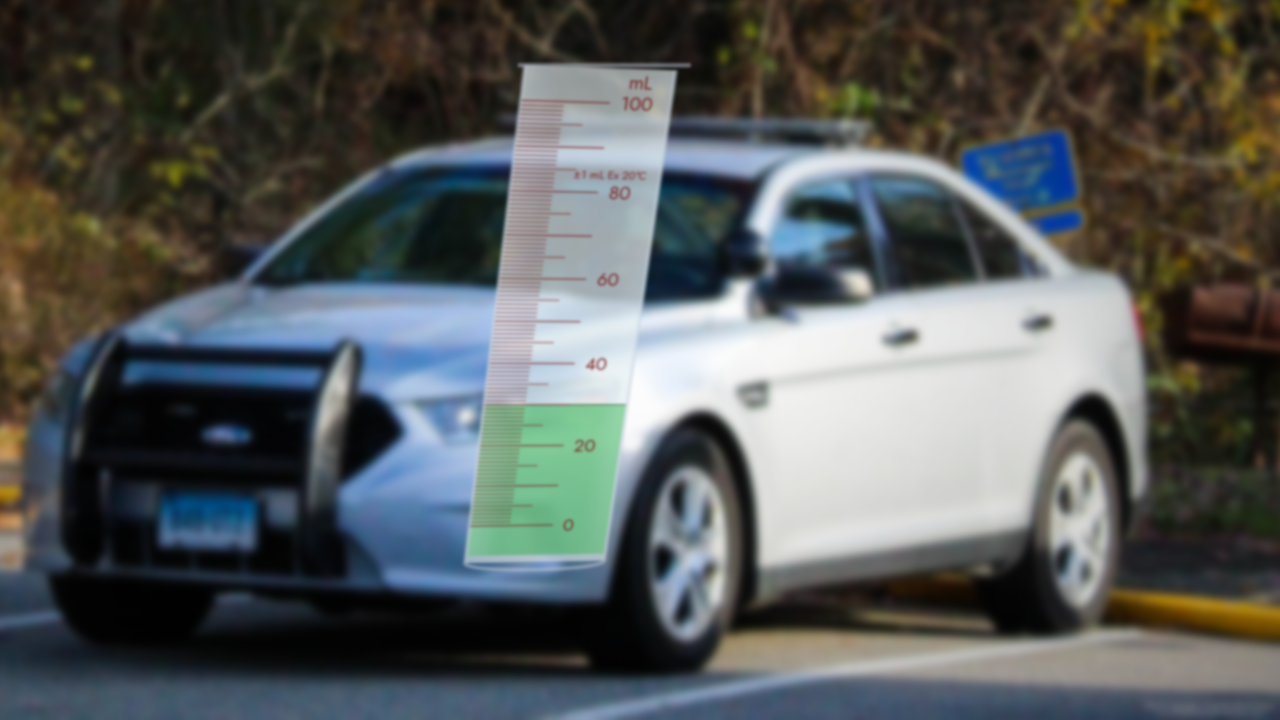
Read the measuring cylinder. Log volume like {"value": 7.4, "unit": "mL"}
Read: {"value": 30, "unit": "mL"}
